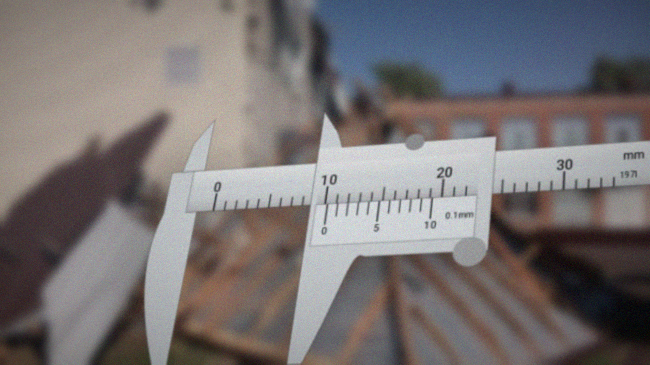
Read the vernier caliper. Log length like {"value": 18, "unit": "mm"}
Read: {"value": 10.2, "unit": "mm"}
